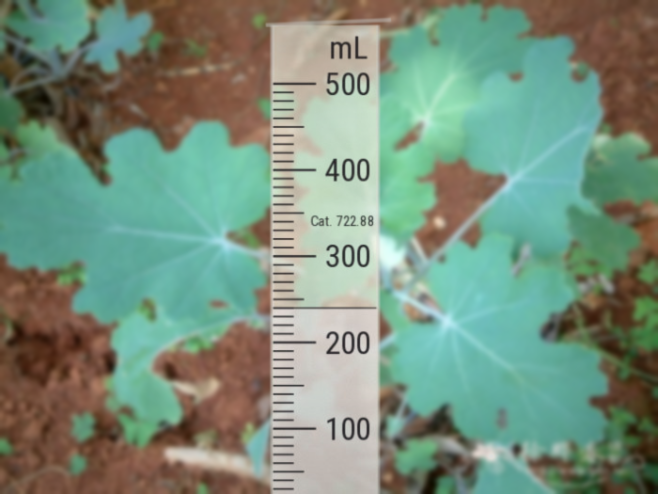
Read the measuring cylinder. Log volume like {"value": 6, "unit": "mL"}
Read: {"value": 240, "unit": "mL"}
